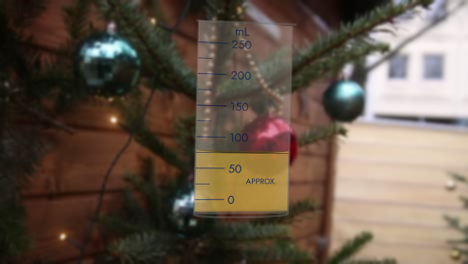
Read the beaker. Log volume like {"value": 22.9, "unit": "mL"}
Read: {"value": 75, "unit": "mL"}
